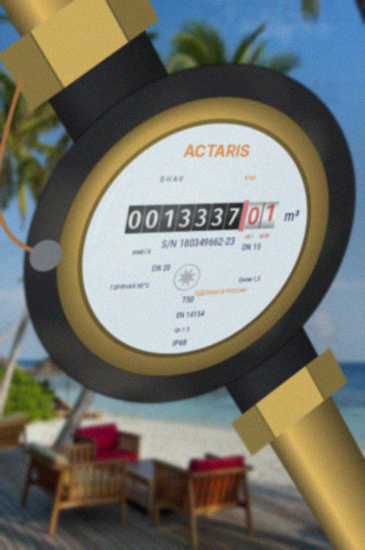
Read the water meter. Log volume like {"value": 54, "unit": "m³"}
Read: {"value": 13337.01, "unit": "m³"}
